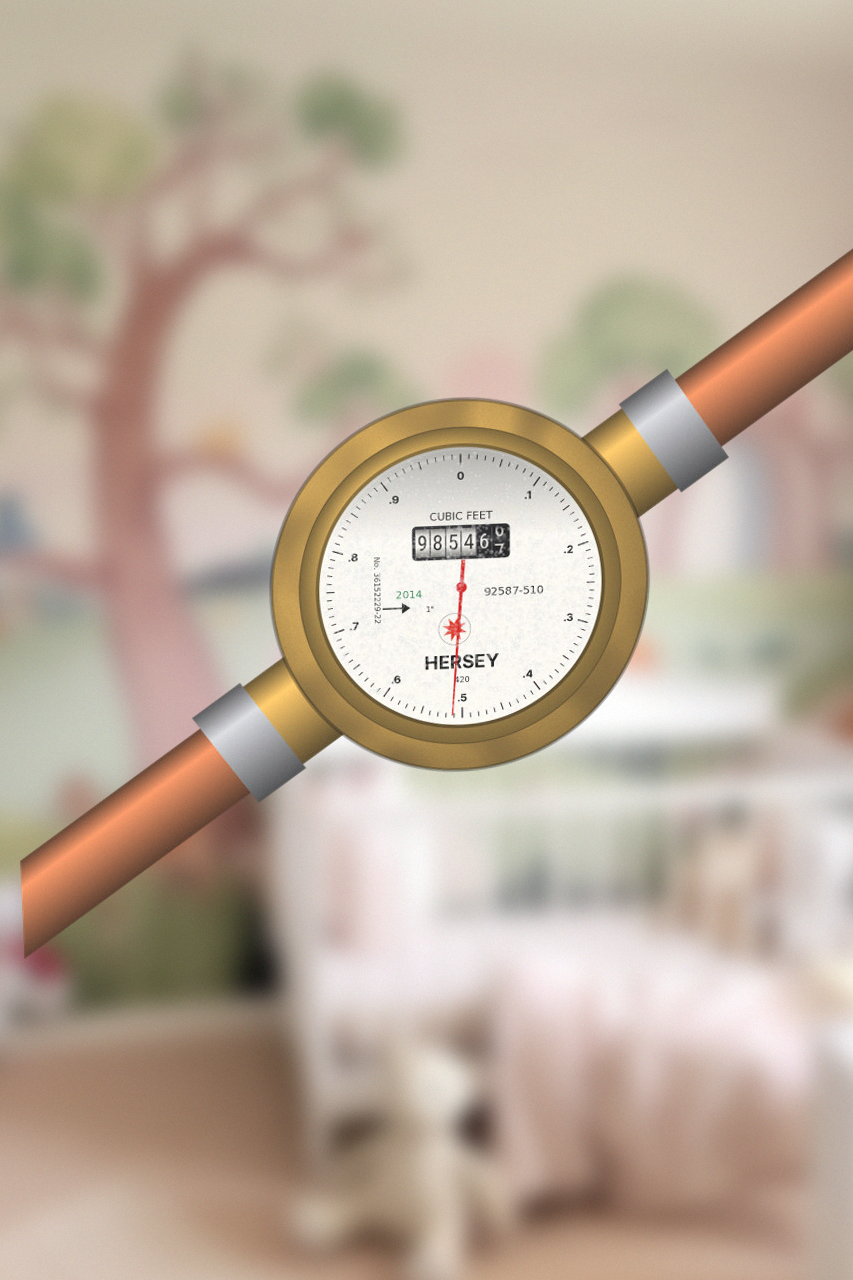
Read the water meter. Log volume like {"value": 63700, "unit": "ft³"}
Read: {"value": 985466.51, "unit": "ft³"}
